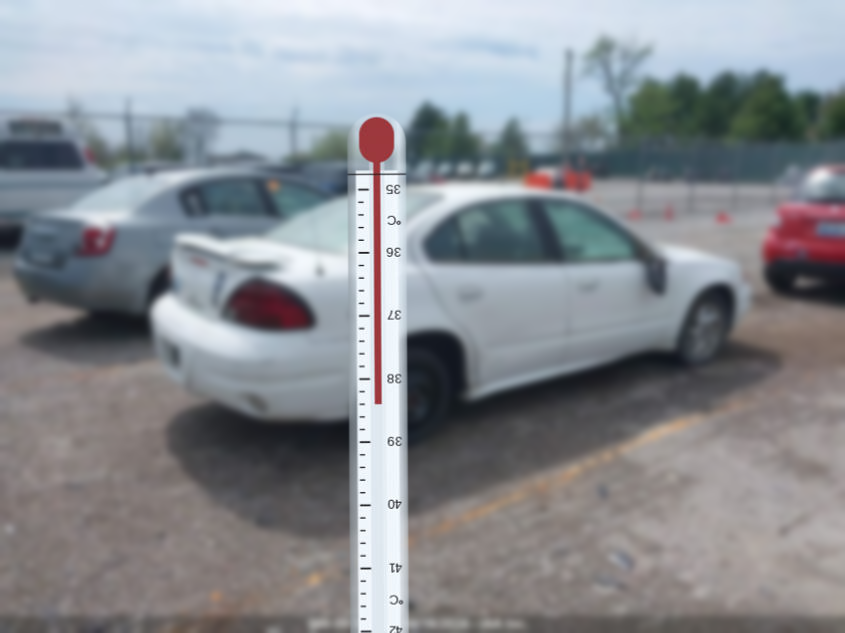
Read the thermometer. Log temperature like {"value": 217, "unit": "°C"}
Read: {"value": 38.4, "unit": "°C"}
